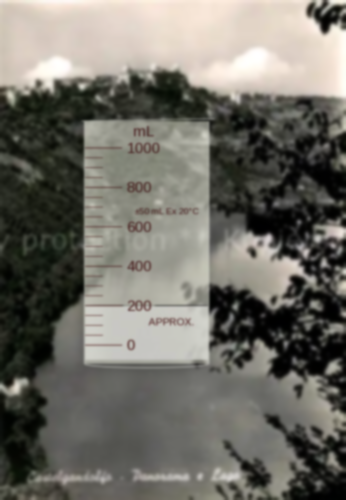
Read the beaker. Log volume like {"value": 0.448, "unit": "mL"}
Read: {"value": 200, "unit": "mL"}
